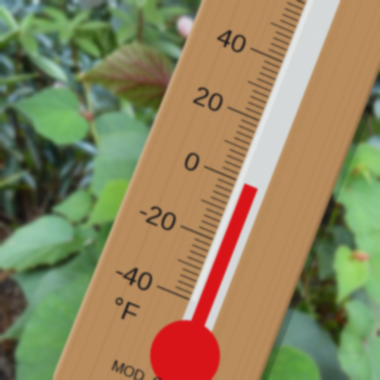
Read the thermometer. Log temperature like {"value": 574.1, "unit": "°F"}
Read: {"value": 0, "unit": "°F"}
